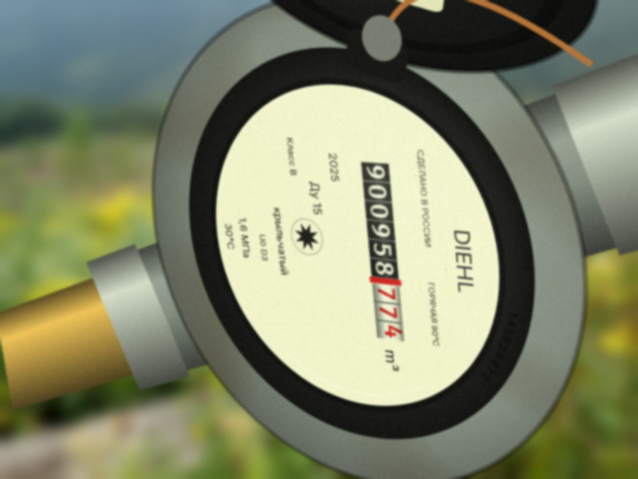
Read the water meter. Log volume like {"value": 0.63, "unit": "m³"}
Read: {"value": 900958.774, "unit": "m³"}
